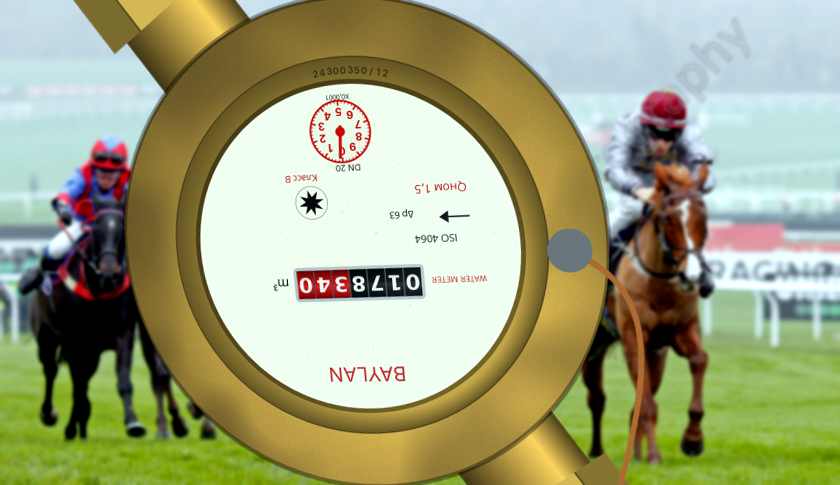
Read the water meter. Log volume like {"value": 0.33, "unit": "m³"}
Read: {"value": 178.3400, "unit": "m³"}
